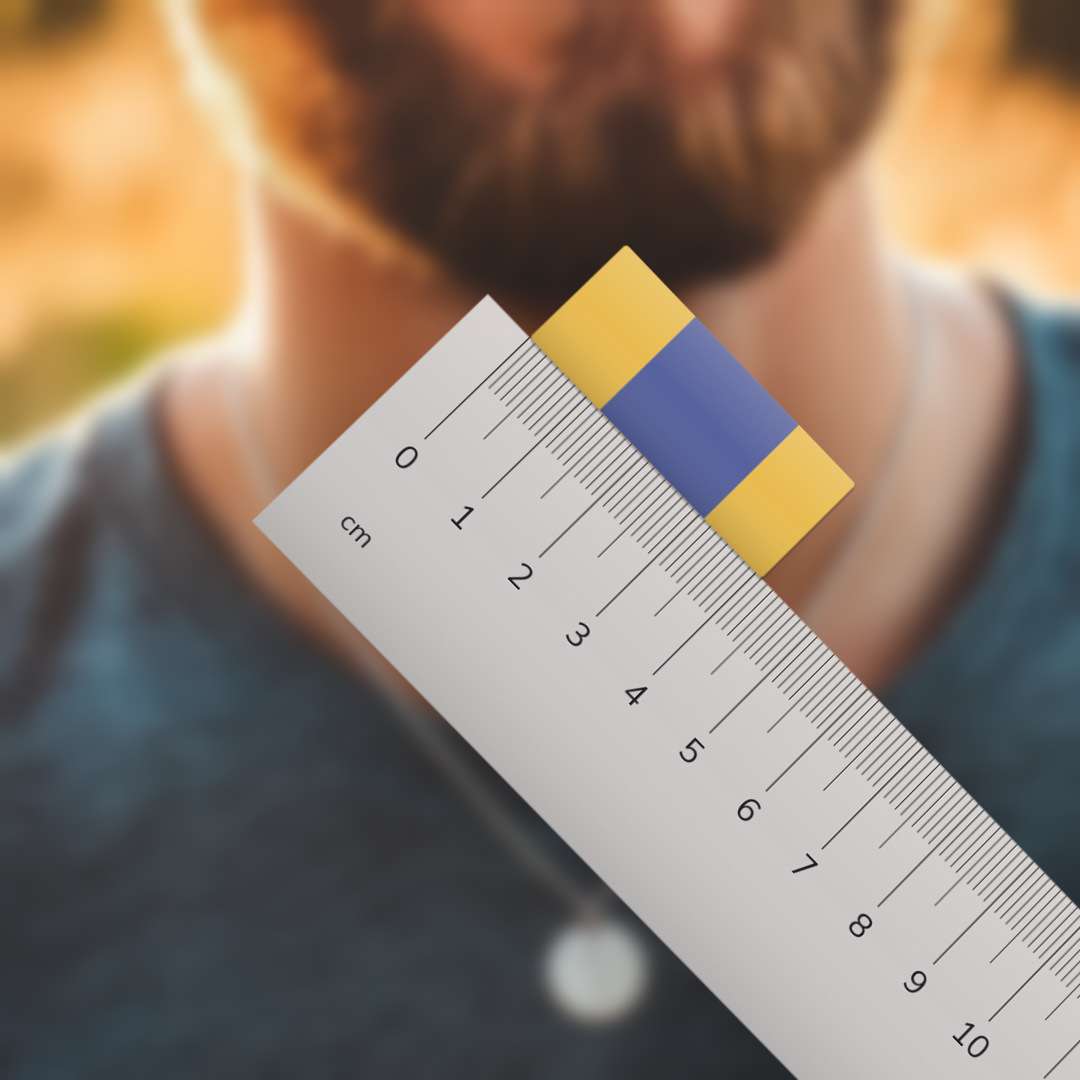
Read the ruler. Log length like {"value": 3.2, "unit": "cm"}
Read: {"value": 4.1, "unit": "cm"}
